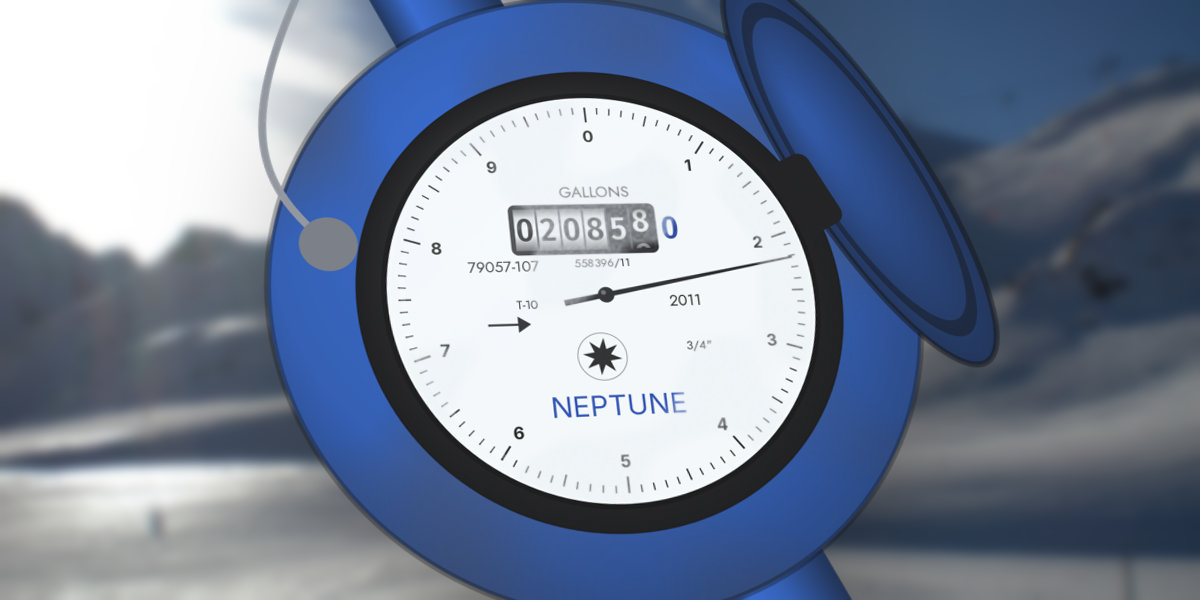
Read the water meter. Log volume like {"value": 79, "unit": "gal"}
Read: {"value": 208582.2, "unit": "gal"}
